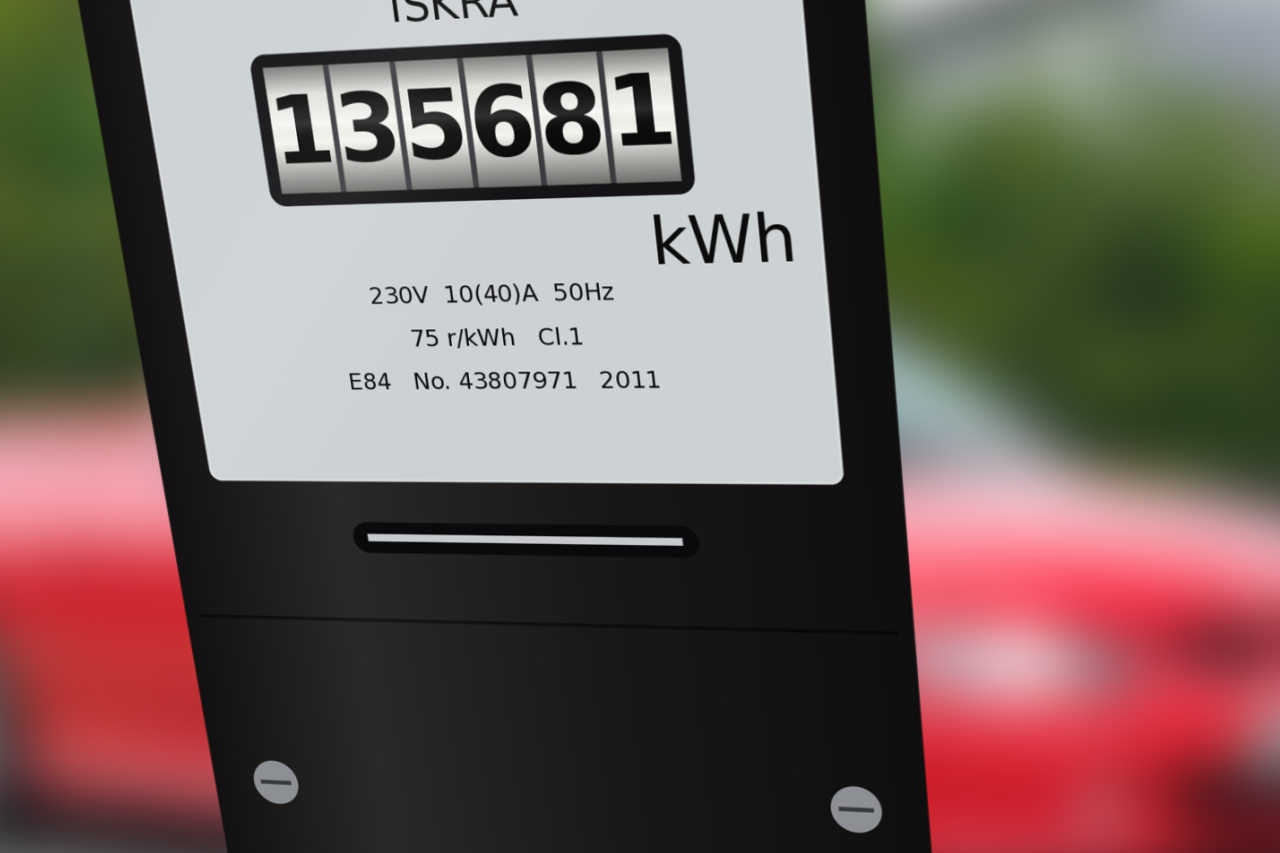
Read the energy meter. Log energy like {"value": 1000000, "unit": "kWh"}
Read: {"value": 135681, "unit": "kWh"}
